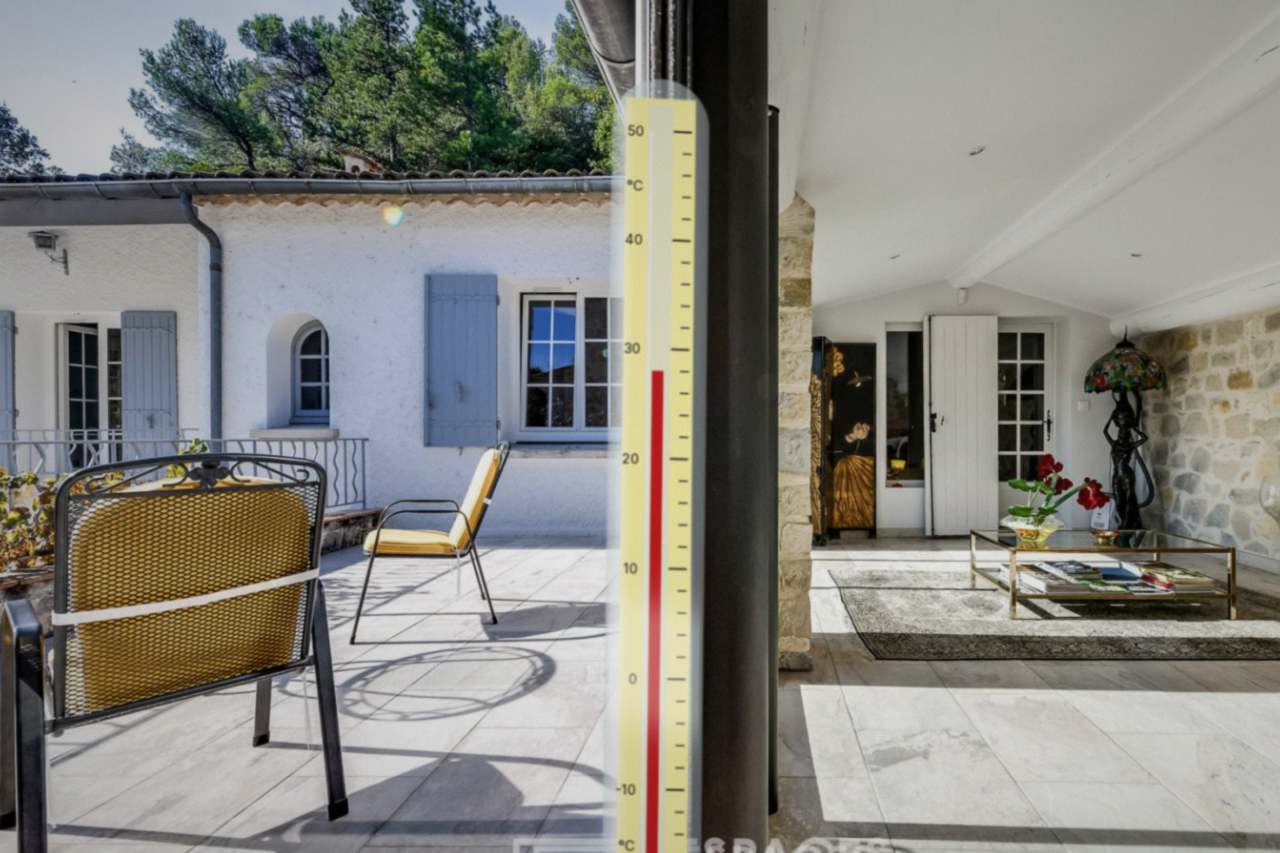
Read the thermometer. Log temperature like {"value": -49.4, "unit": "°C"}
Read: {"value": 28, "unit": "°C"}
